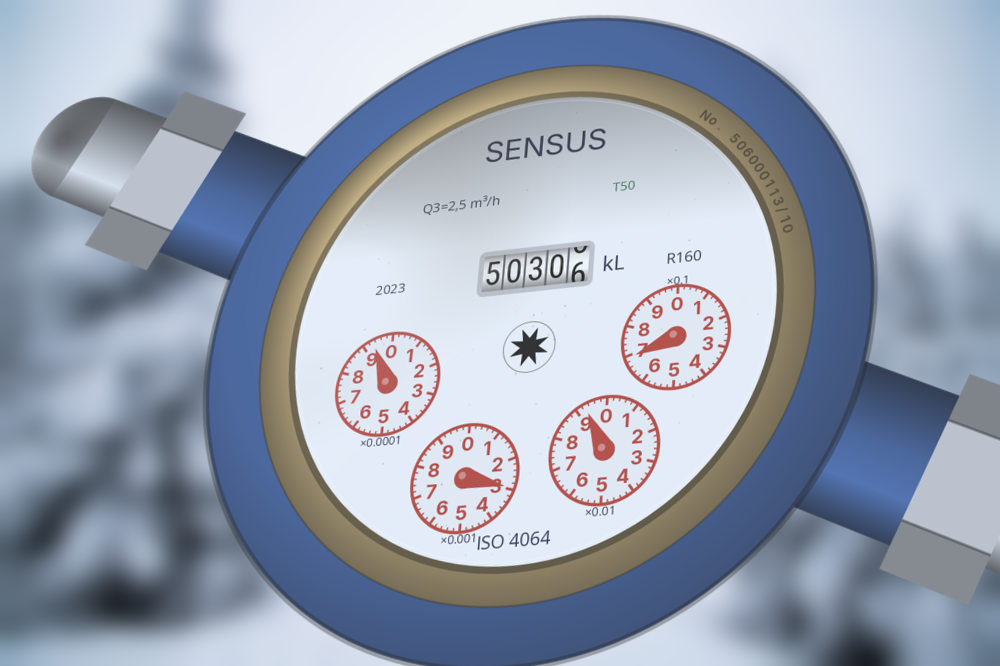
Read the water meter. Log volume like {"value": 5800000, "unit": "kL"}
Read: {"value": 50305.6929, "unit": "kL"}
